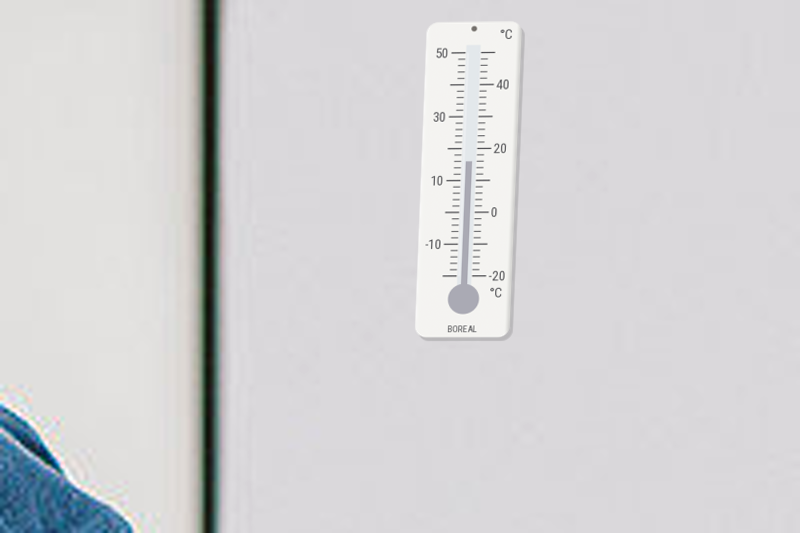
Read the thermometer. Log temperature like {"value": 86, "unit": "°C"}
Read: {"value": 16, "unit": "°C"}
